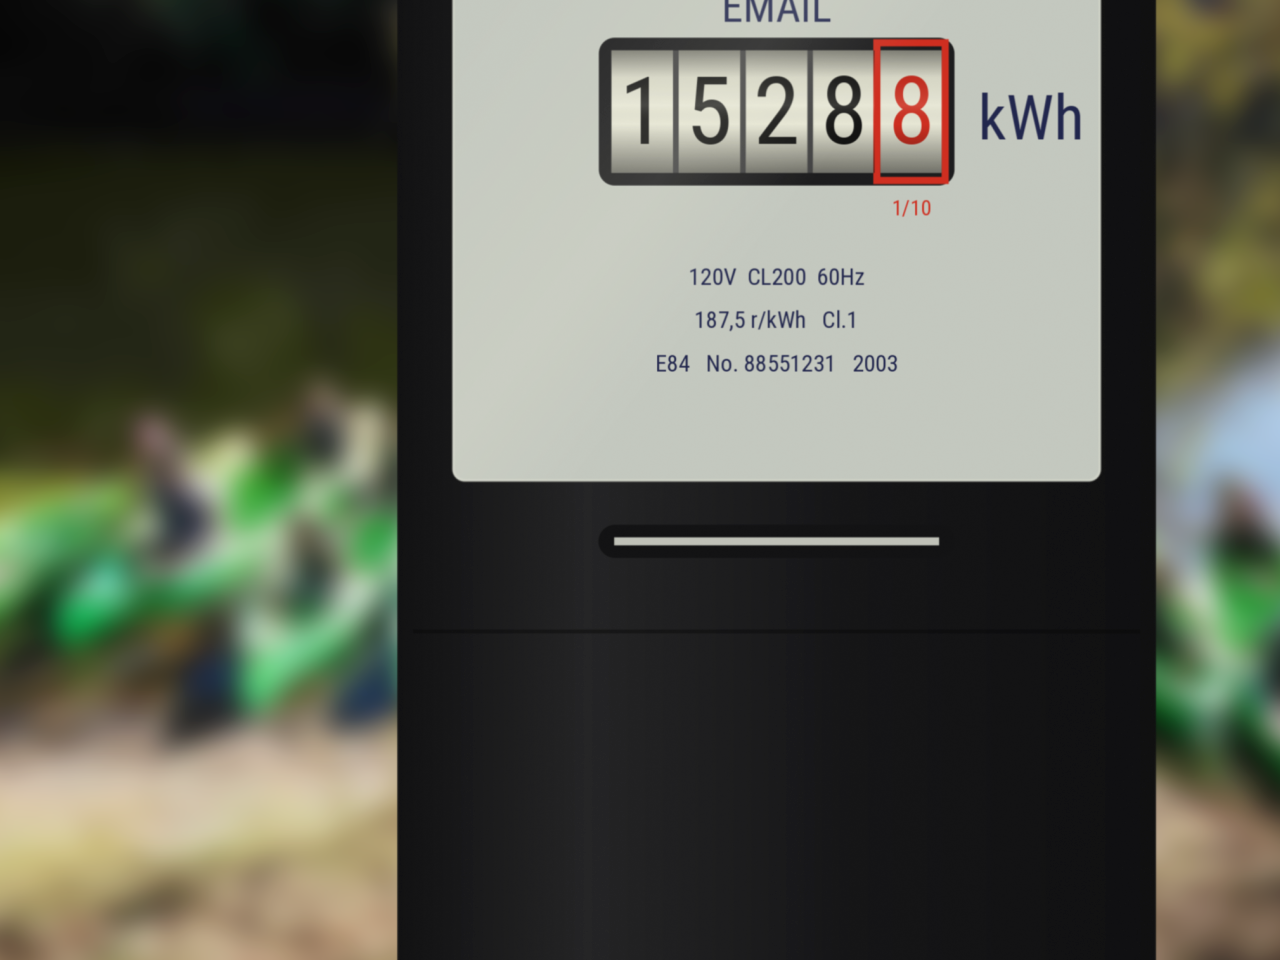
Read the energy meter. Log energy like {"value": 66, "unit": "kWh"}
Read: {"value": 1528.8, "unit": "kWh"}
